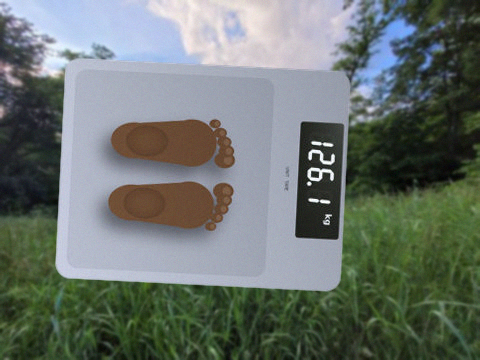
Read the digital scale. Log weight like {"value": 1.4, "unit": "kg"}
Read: {"value": 126.1, "unit": "kg"}
